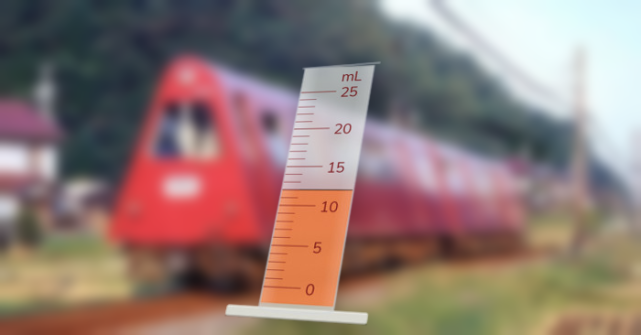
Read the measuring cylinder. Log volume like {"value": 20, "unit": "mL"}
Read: {"value": 12, "unit": "mL"}
